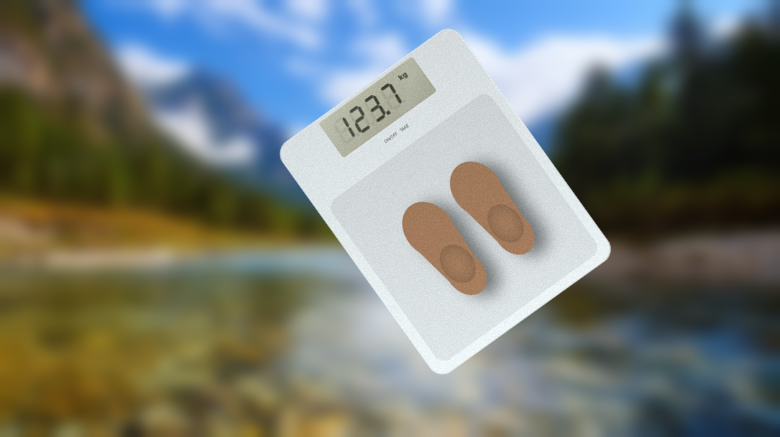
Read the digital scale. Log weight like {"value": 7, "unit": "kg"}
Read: {"value": 123.7, "unit": "kg"}
